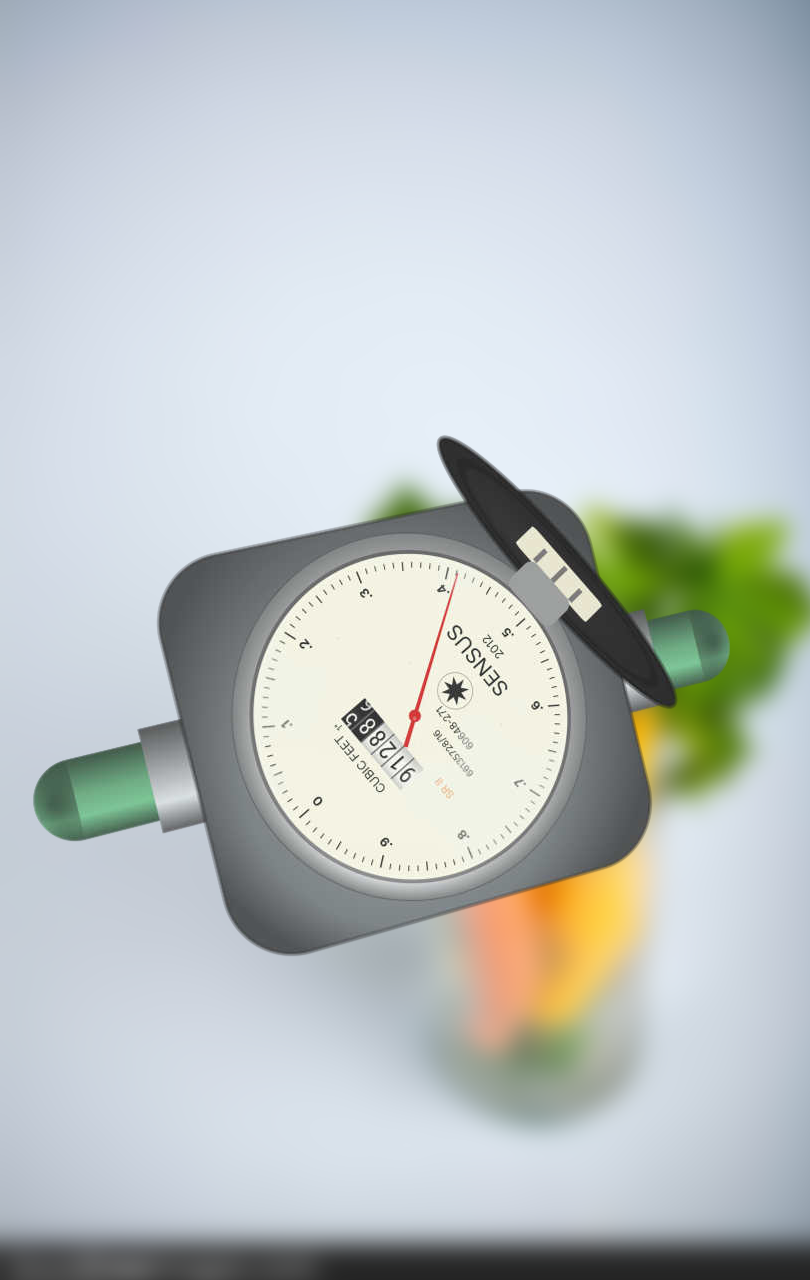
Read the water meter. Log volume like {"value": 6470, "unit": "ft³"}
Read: {"value": 912885.41, "unit": "ft³"}
